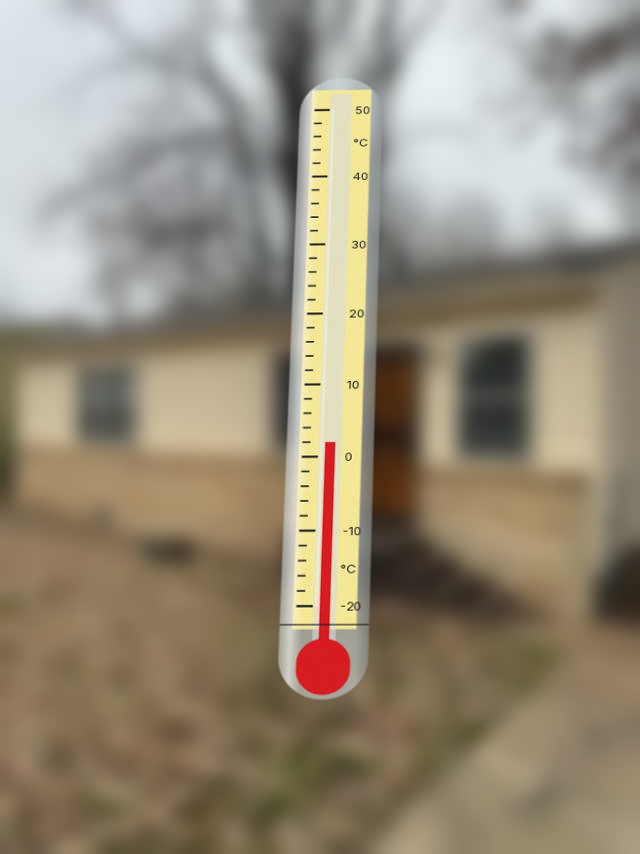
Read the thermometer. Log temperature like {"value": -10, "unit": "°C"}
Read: {"value": 2, "unit": "°C"}
